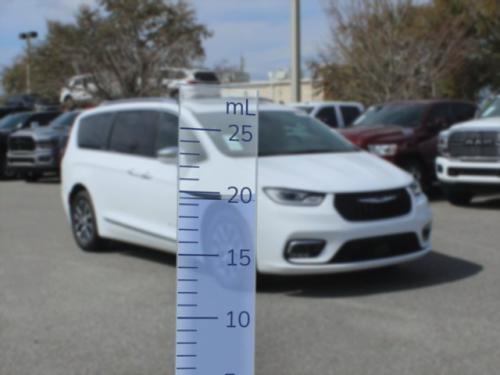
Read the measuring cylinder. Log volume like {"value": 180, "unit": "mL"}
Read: {"value": 19.5, "unit": "mL"}
